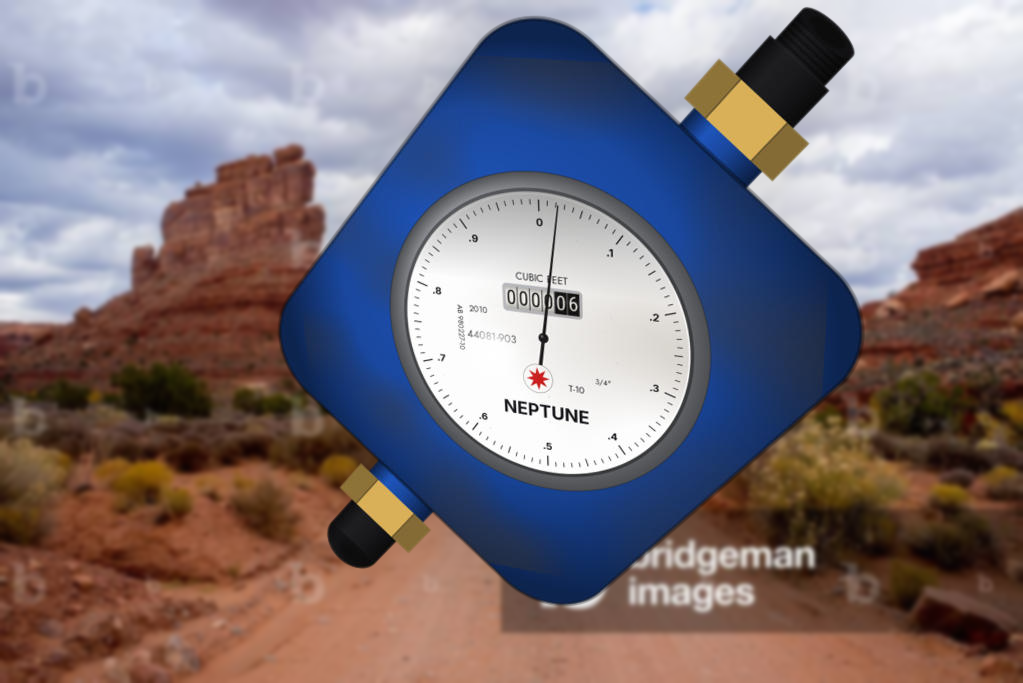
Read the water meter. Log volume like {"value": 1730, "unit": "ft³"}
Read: {"value": 6.02, "unit": "ft³"}
